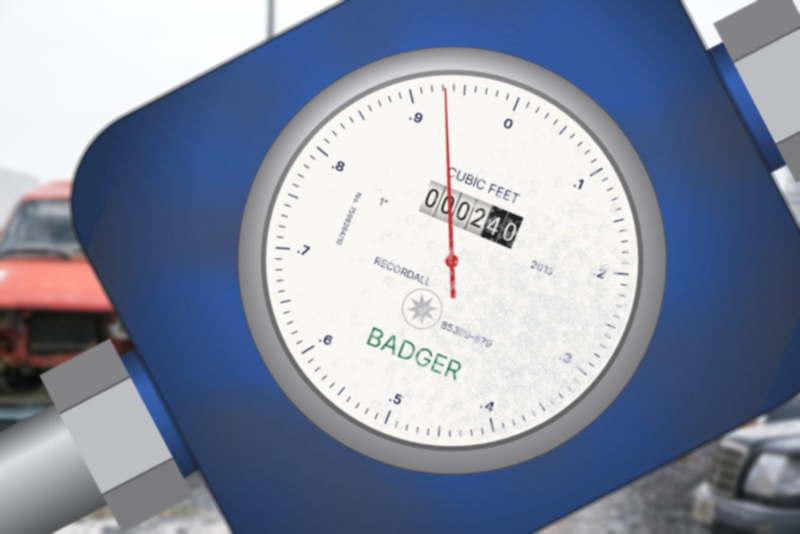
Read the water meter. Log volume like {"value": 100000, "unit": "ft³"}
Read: {"value": 239.93, "unit": "ft³"}
